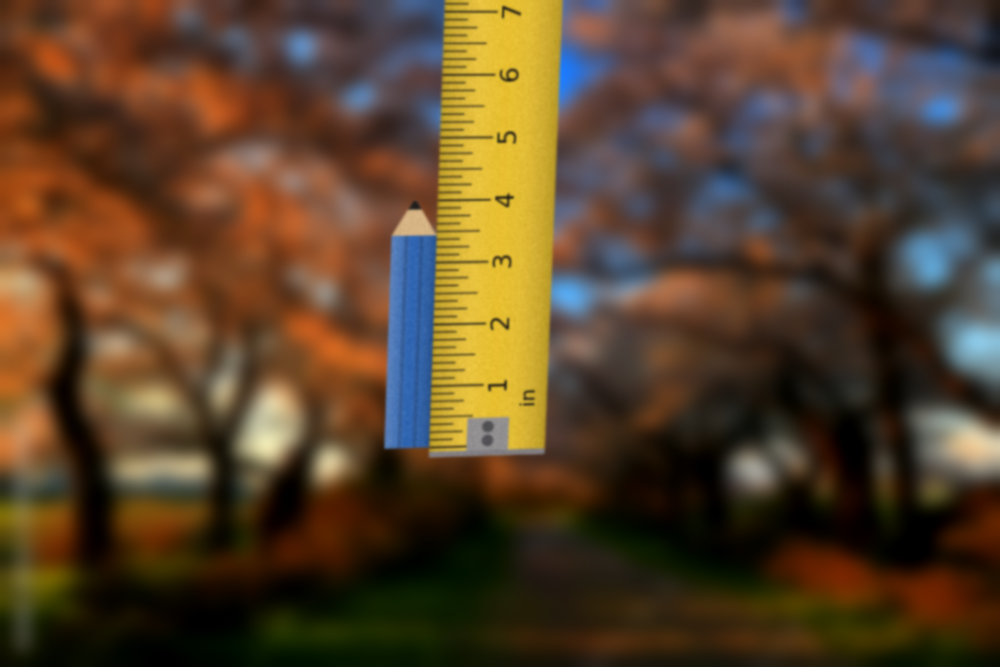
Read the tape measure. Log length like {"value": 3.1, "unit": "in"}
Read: {"value": 4, "unit": "in"}
